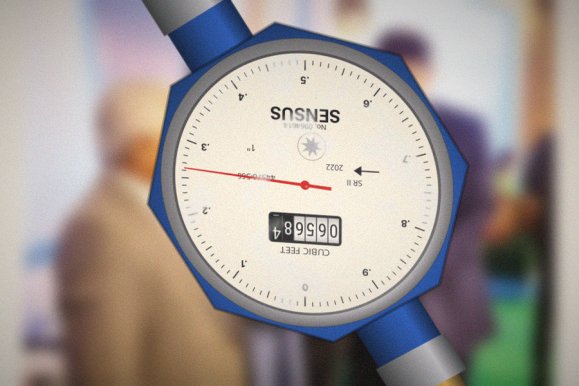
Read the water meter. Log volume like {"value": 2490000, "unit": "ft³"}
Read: {"value": 65684.26, "unit": "ft³"}
